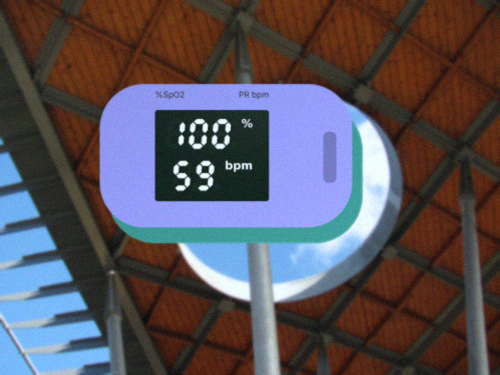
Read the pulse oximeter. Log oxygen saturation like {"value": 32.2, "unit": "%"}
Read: {"value": 100, "unit": "%"}
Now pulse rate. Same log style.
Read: {"value": 59, "unit": "bpm"}
